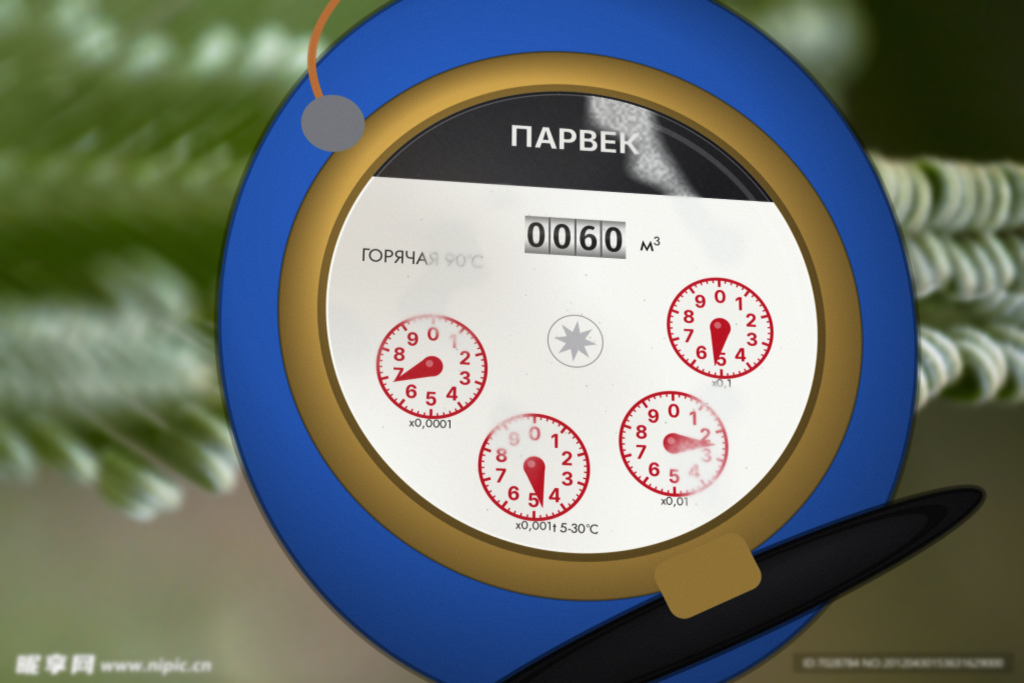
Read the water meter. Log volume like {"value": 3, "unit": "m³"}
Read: {"value": 60.5246, "unit": "m³"}
